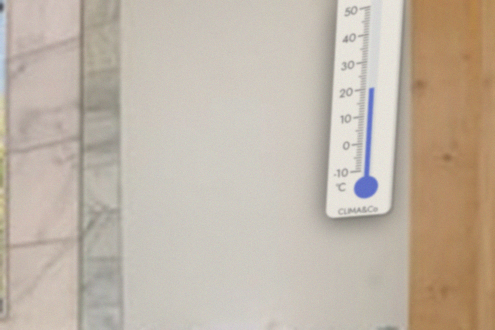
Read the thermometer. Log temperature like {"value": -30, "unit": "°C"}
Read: {"value": 20, "unit": "°C"}
